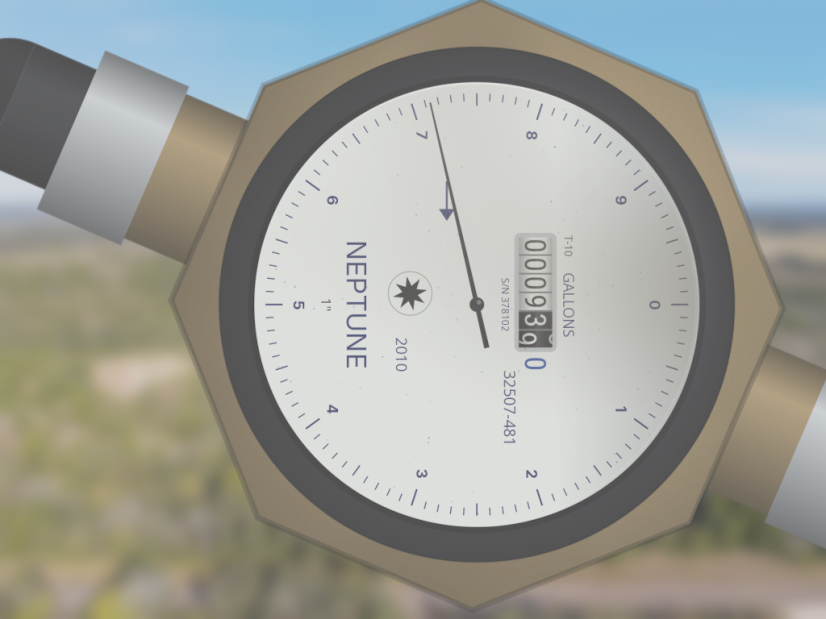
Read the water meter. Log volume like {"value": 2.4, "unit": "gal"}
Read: {"value": 9387.1, "unit": "gal"}
